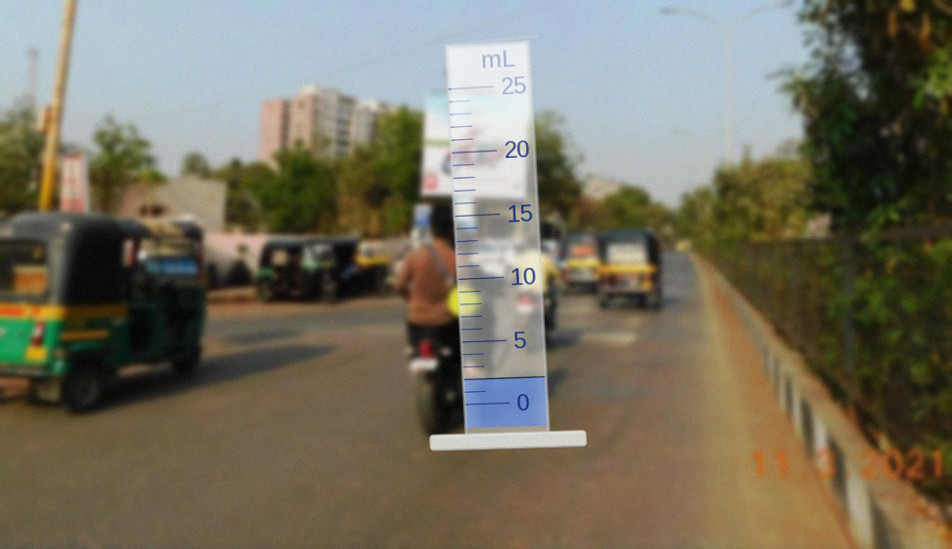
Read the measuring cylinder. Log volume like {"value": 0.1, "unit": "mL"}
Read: {"value": 2, "unit": "mL"}
